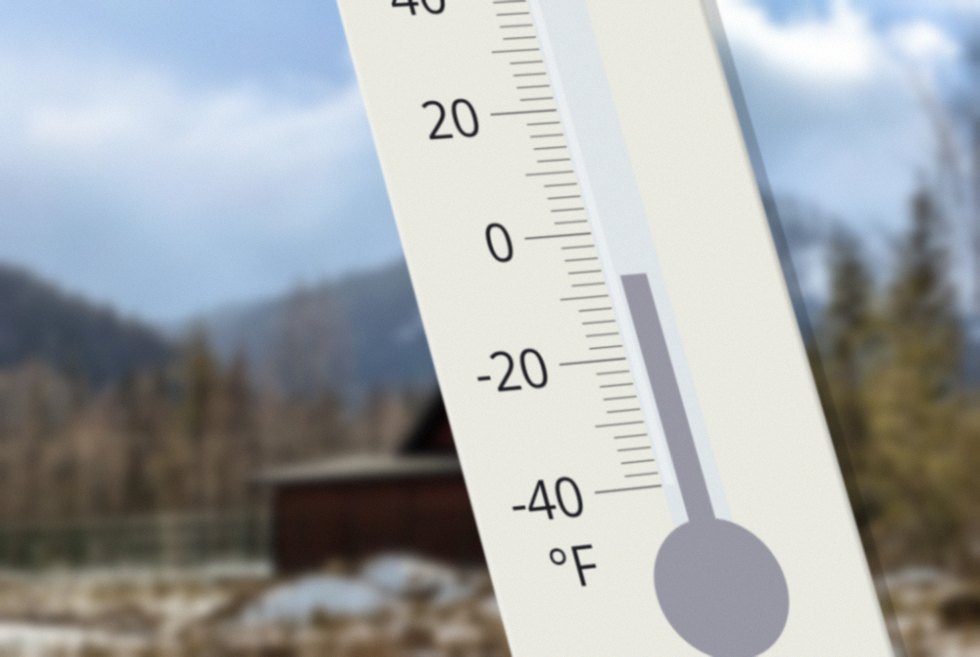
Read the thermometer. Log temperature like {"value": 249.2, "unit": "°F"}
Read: {"value": -7, "unit": "°F"}
